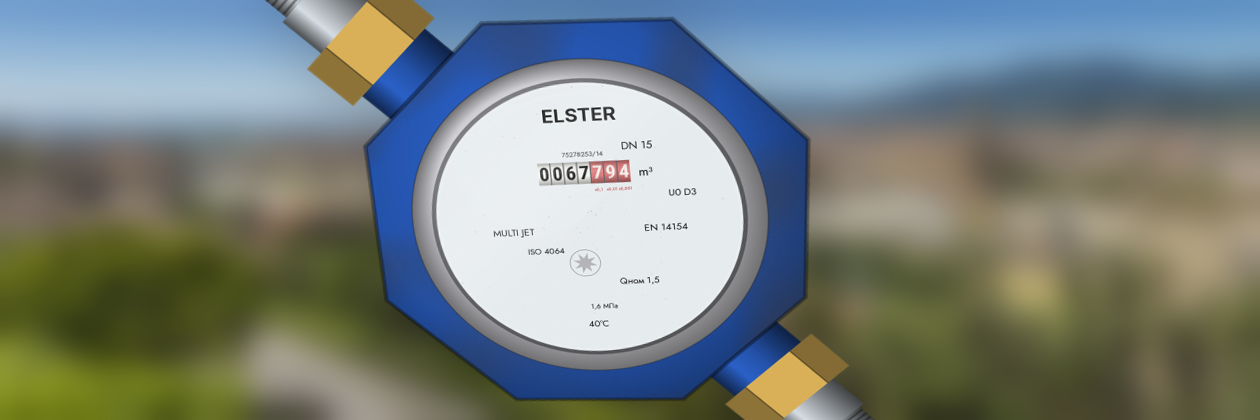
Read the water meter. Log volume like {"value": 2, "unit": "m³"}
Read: {"value": 67.794, "unit": "m³"}
